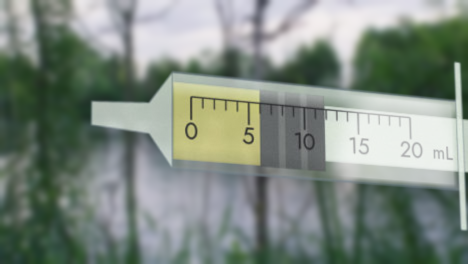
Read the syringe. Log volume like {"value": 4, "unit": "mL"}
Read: {"value": 6, "unit": "mL"}
